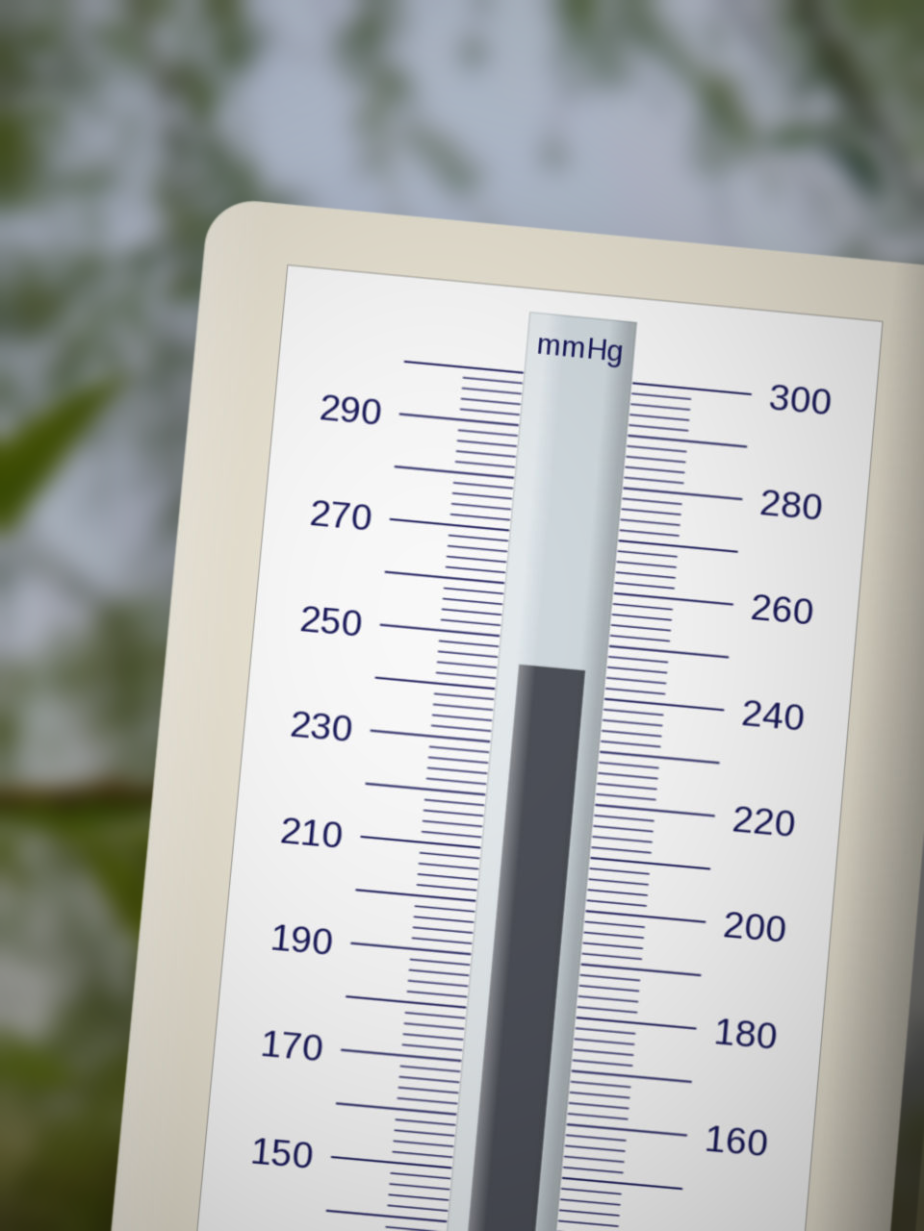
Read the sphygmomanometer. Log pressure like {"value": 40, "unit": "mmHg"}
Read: {"value": 245, "unit": "mmHg"}
